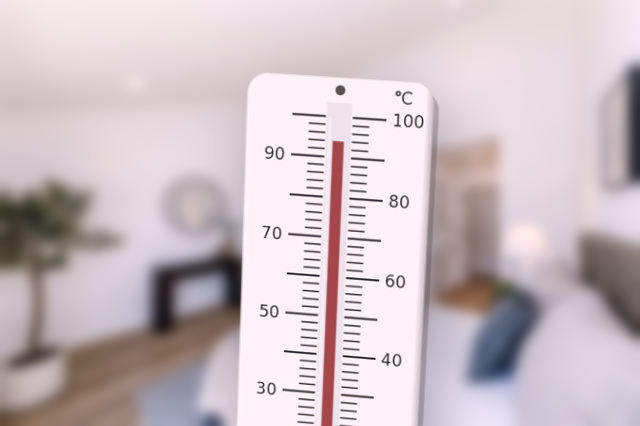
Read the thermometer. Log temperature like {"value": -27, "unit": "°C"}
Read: {"value": 94, "unit": "°C"}
